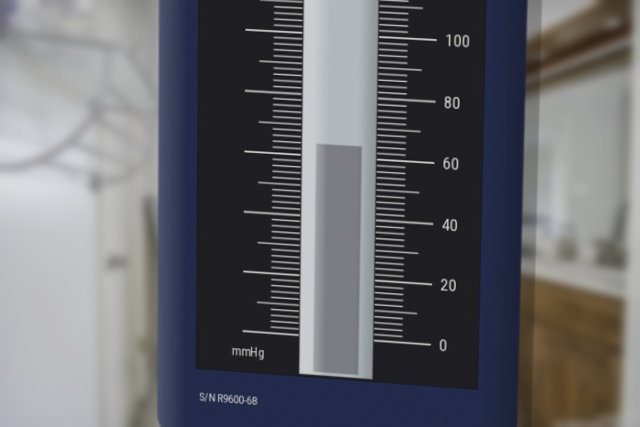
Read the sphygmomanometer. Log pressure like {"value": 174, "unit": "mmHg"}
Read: {"value": 64, "unit": "mmHg"}
